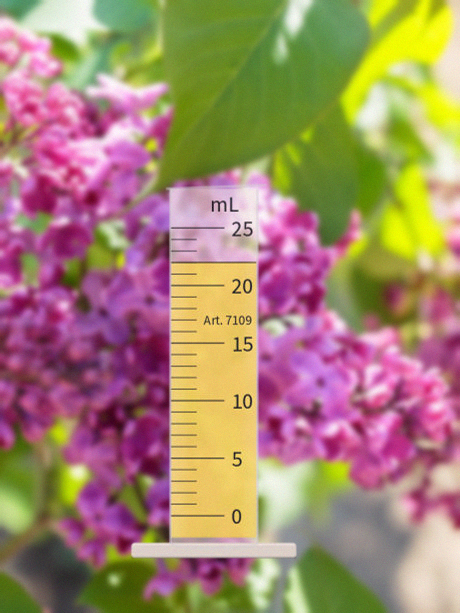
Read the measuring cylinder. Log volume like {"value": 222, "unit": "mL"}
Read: {"value": 22, "unit": "mL"}
